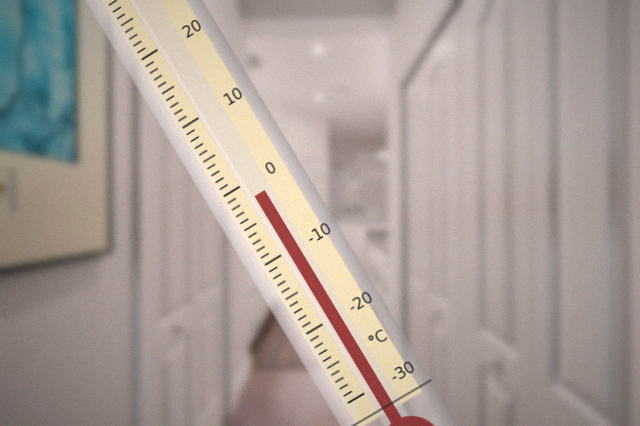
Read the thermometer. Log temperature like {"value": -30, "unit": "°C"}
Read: {"value": -2, "unit": "°C"}
